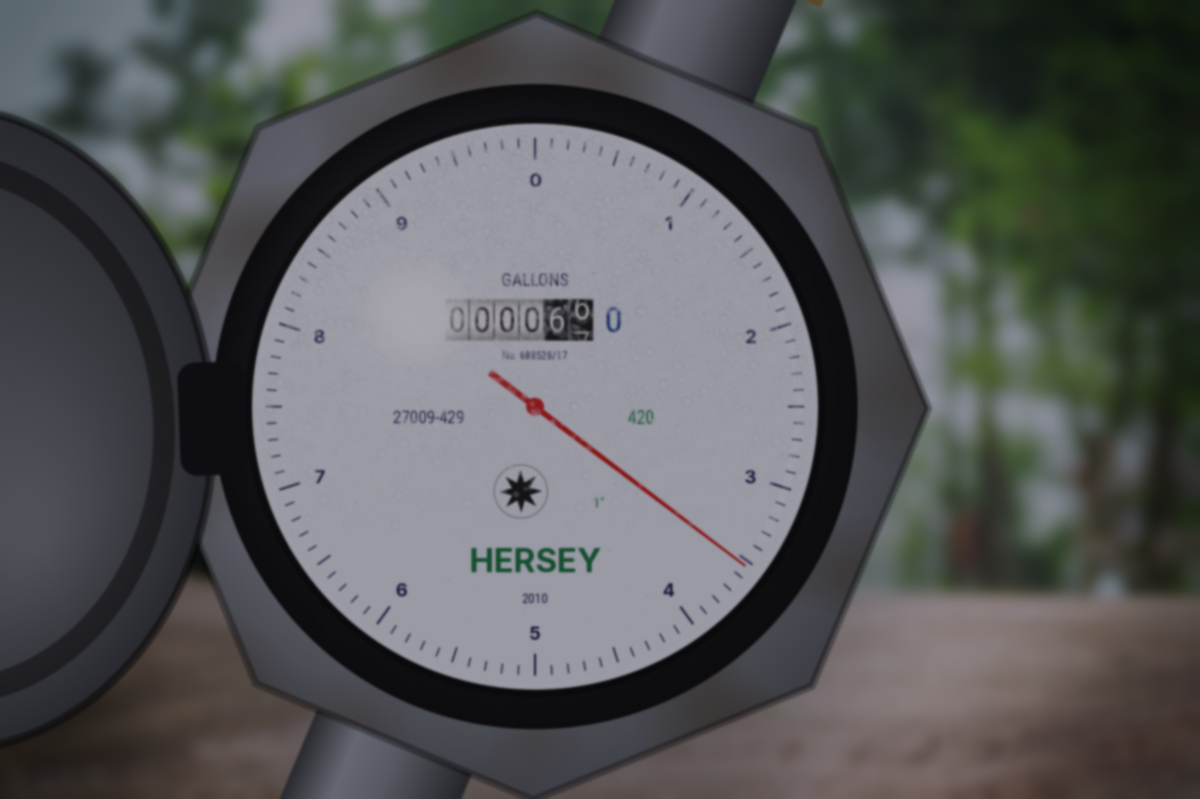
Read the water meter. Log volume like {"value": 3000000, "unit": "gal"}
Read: {"value": 663.5, "unit": "gal"}
